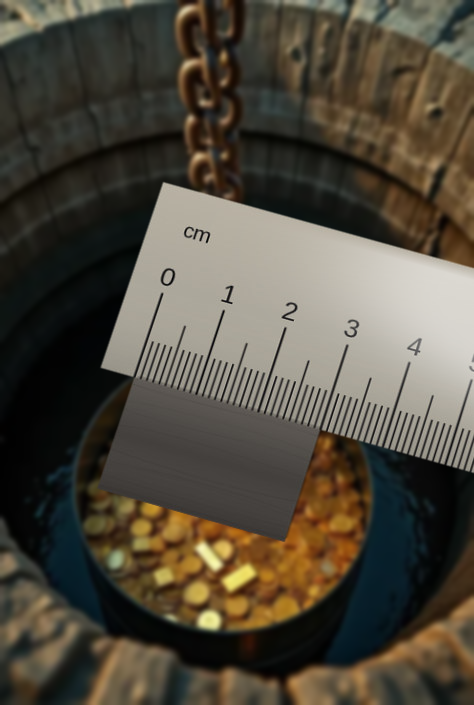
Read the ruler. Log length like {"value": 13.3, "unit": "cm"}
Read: {"value": 3, "unit": "cm"}
